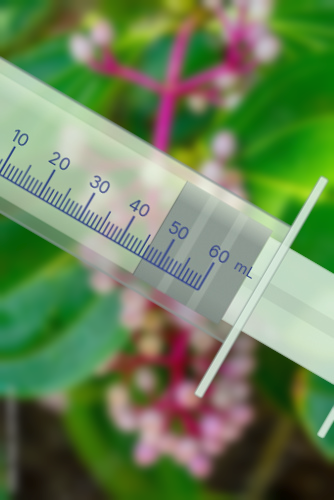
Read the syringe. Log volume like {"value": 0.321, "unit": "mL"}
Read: {"value": 46, "unit": "mL"}
